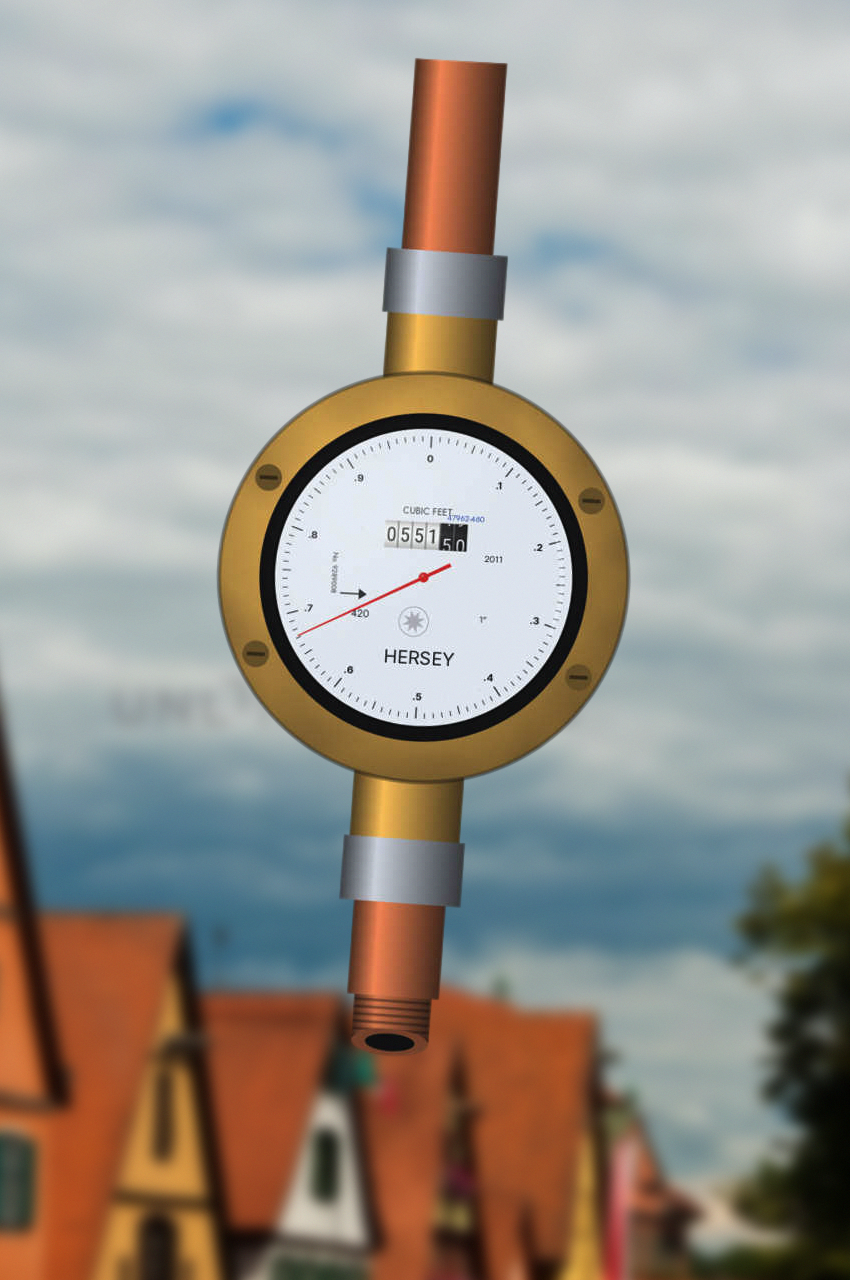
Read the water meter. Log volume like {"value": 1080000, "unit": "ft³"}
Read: {"value": 55149.67, "unit": "ft³"}
